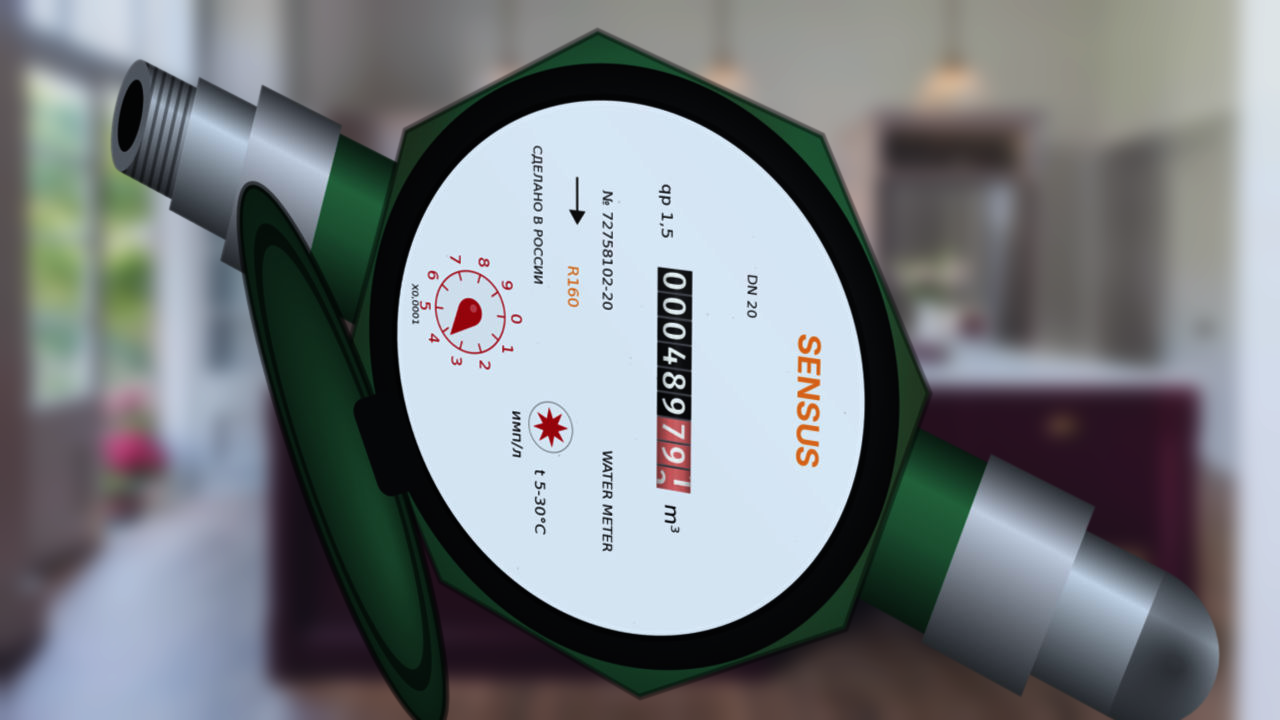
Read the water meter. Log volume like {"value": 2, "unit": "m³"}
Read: {"value": 489.7913, "unit": "m³"}
